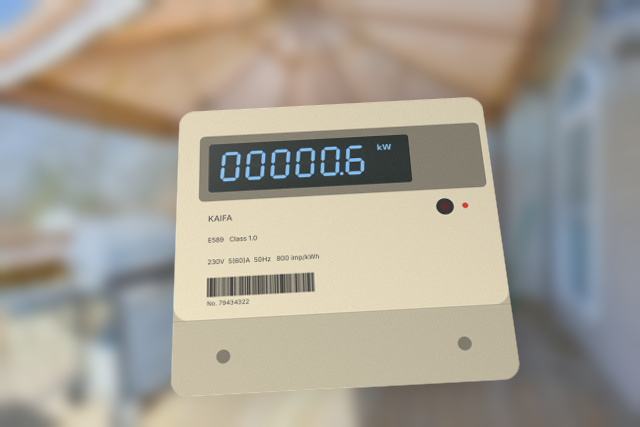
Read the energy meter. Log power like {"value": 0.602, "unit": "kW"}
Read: {"value": 0.6, "unit": "kW"}
